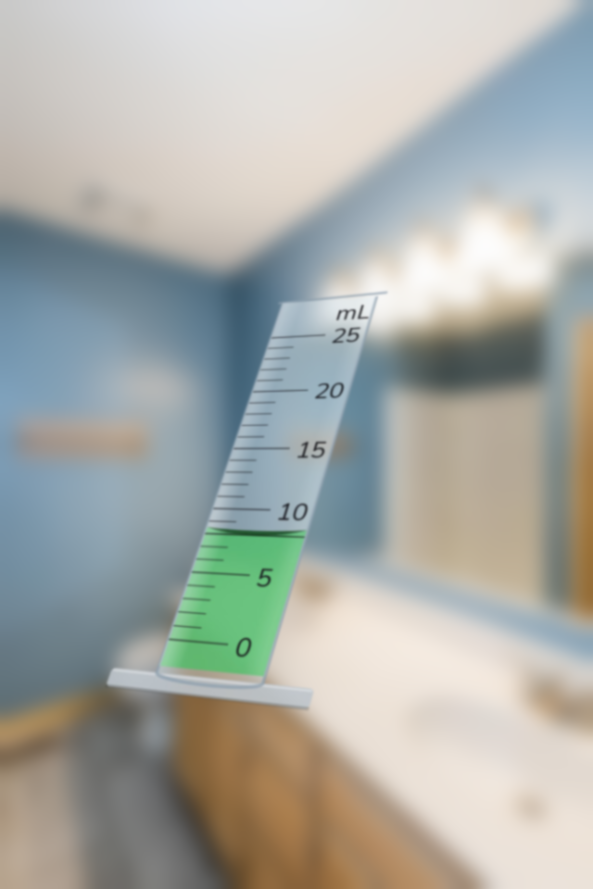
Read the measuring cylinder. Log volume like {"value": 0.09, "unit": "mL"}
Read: {"value": 8, "unit": "mL"}
